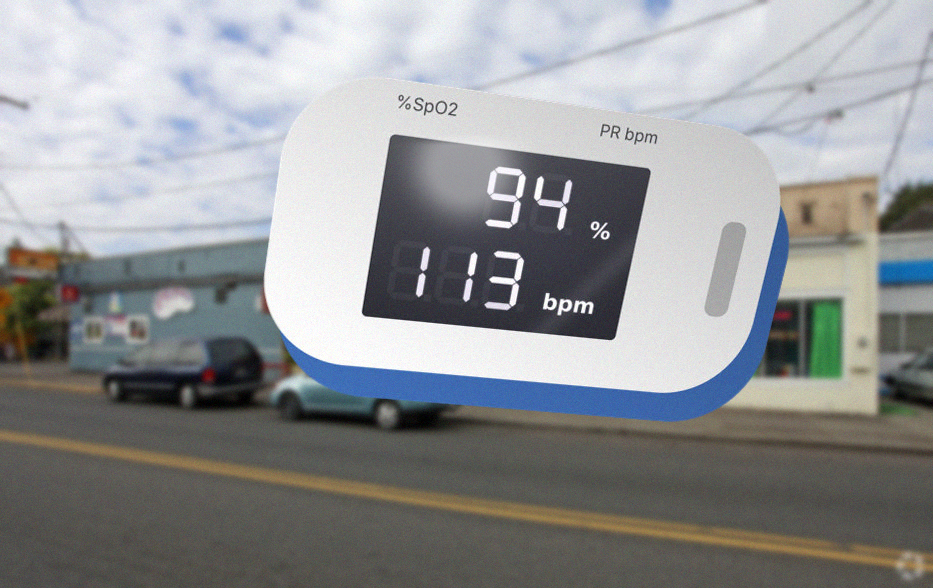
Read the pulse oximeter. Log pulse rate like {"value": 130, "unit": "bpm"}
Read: {"value": 113, "unit": "bpm"}
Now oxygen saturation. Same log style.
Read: {"value": 94, "unit": "%"}
